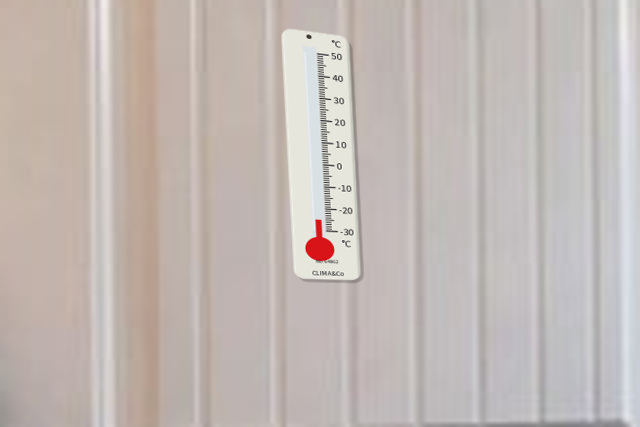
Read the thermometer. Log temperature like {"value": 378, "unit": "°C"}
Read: {"value": -25, "unit": "°C"}
